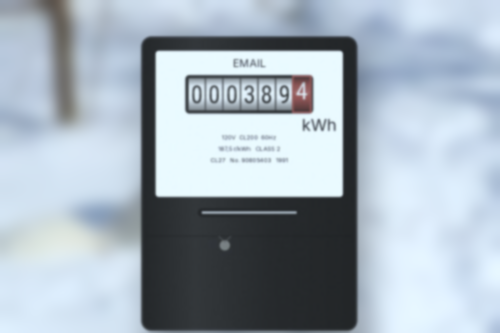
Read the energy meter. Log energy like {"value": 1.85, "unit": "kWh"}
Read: {"value": 389.4, "unit": "kWh"}
